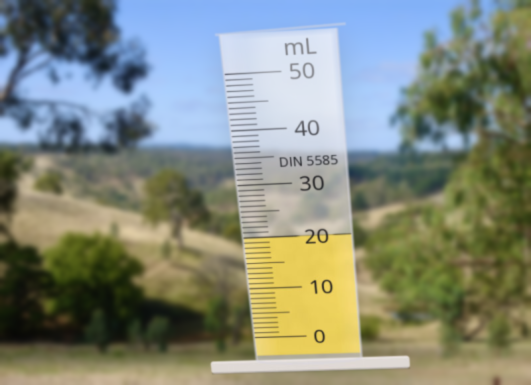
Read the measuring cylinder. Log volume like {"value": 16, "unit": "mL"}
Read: {"value": 20, "unit": "mL"}
